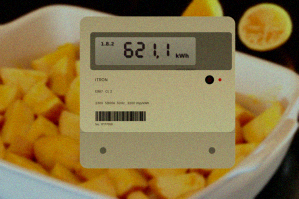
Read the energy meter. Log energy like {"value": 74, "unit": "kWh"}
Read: {"value": 621.1, "unit": "kWh"}
